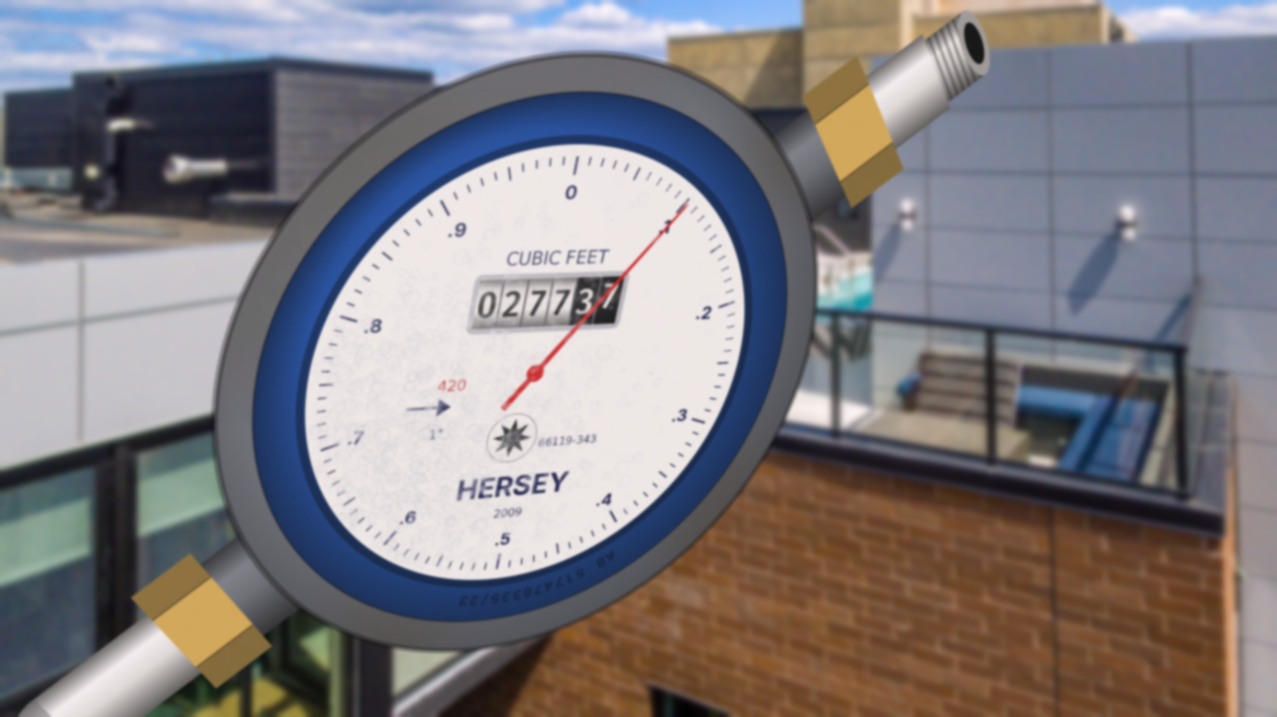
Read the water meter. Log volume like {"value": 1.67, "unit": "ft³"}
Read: {"value": 27737.10, "unit": "ft³"}
